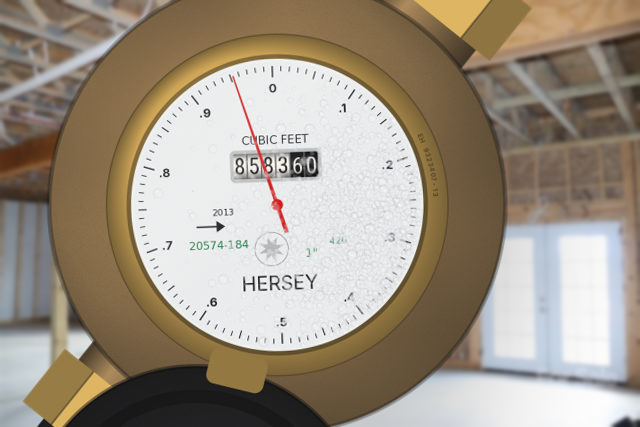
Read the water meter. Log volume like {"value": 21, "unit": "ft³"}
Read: {"value": 858359.95, "unit": "ft³"}
